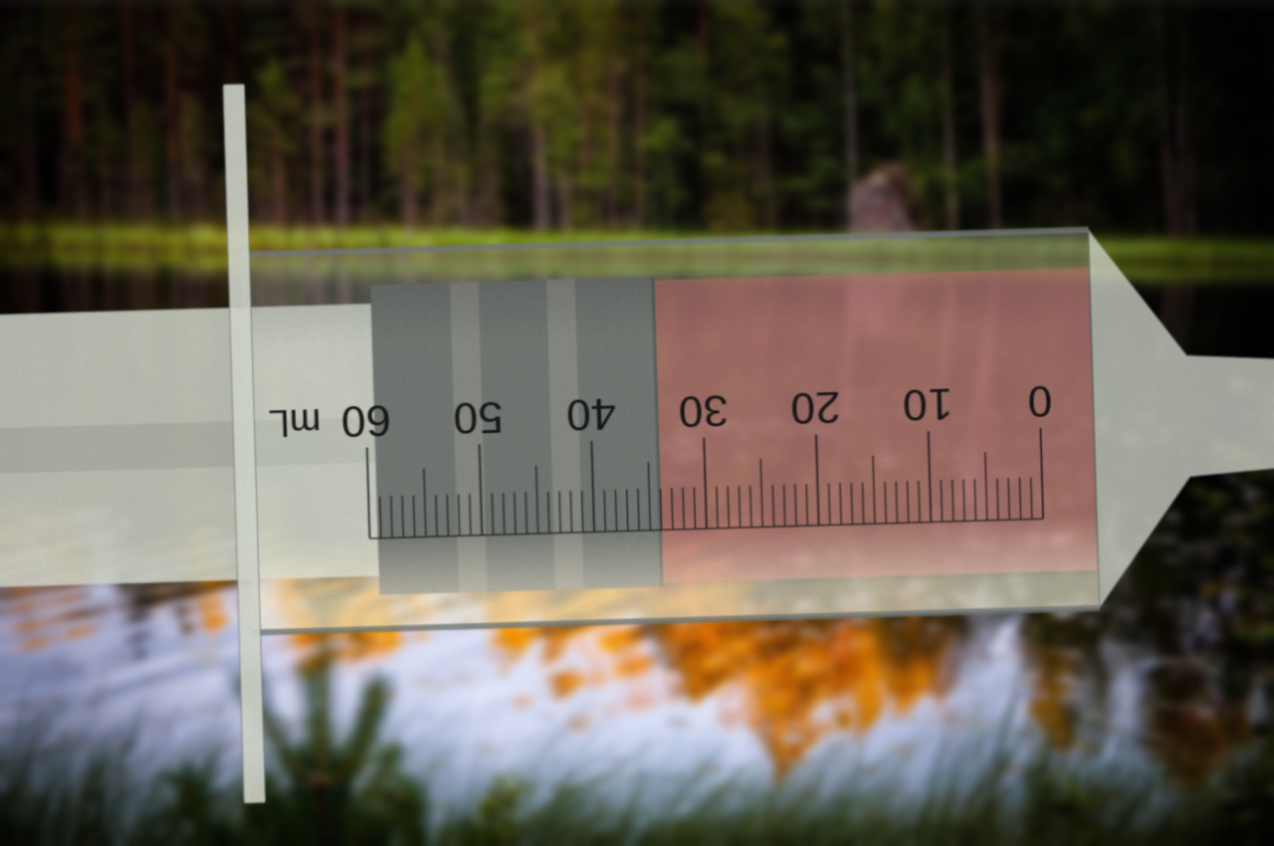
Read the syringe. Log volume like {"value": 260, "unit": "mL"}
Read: {"value": 34, "unit": "mL"}
